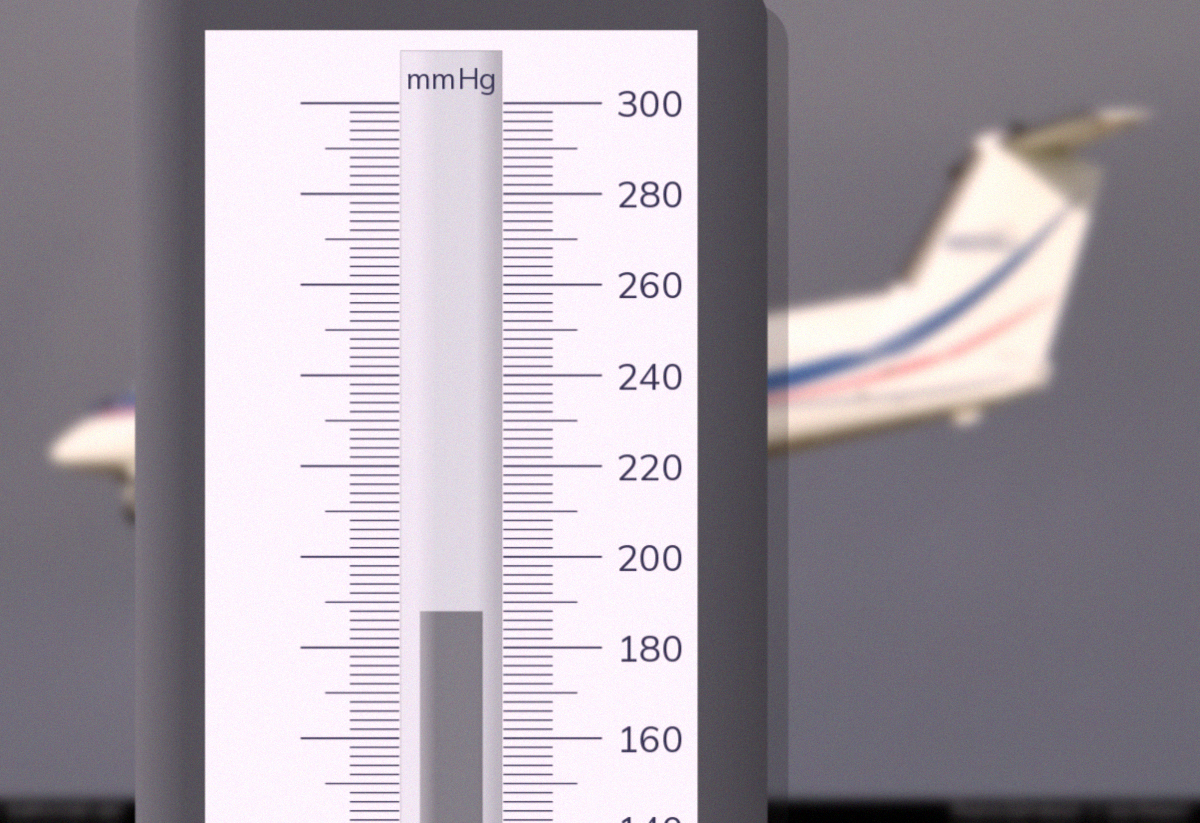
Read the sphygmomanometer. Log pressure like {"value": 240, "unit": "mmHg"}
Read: {"value": 188, "unit": "mmHg"}
